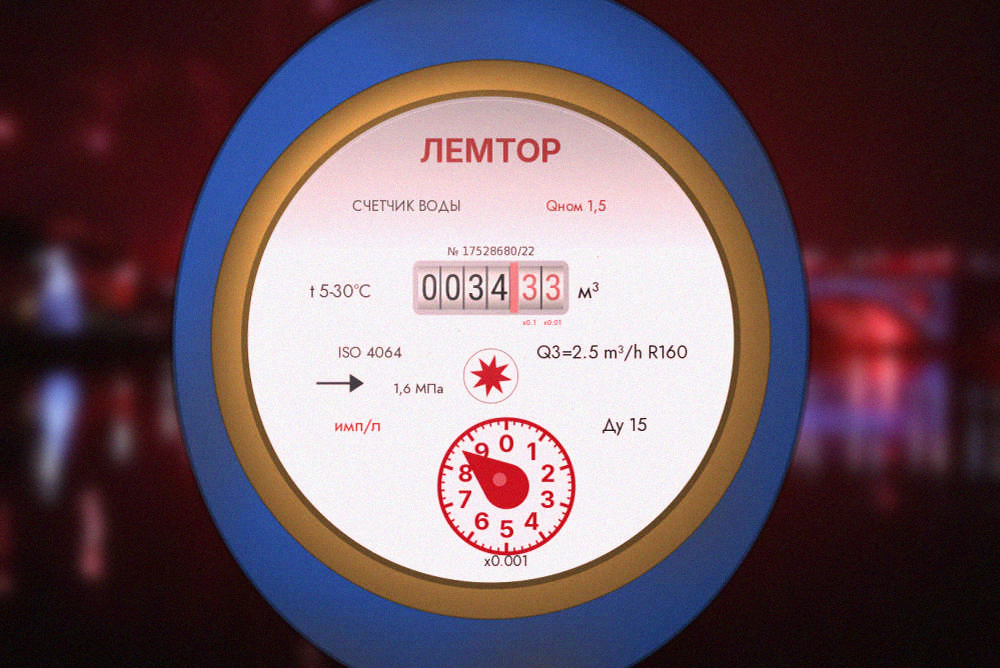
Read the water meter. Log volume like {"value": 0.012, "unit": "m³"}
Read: {"value": 34.338, "unit": "m³"}
